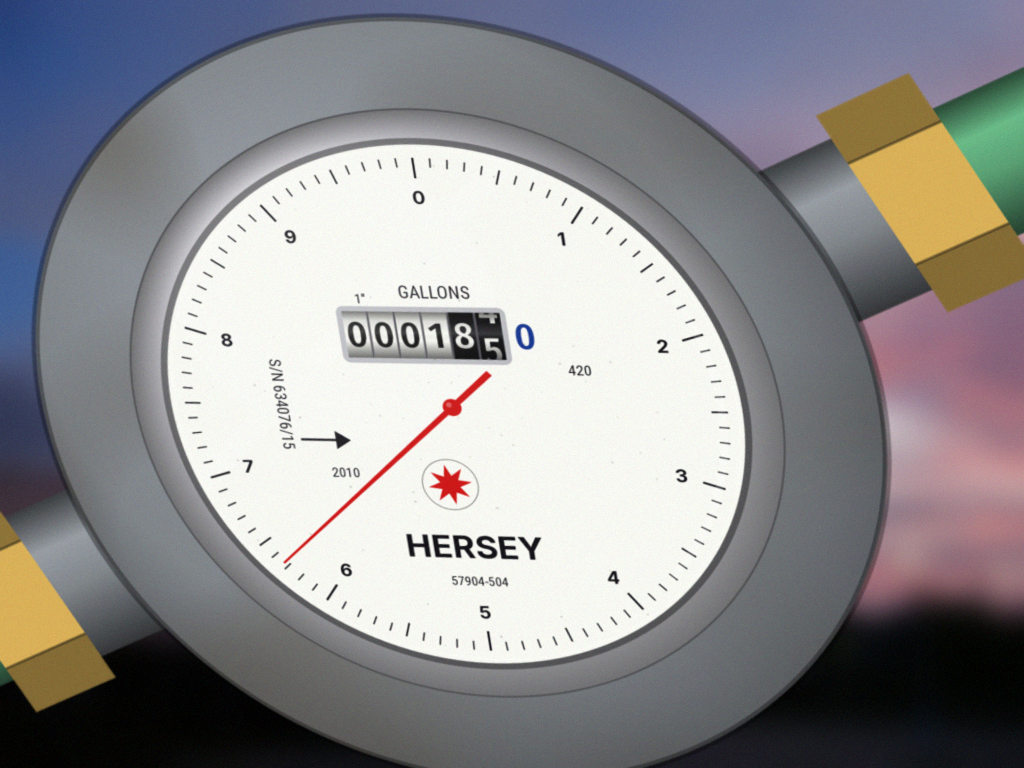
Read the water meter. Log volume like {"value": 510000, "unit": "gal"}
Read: {"value": 1846.3, "unit": "gal"}
